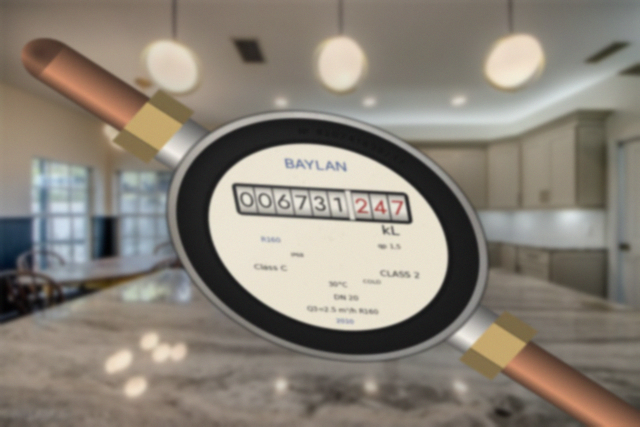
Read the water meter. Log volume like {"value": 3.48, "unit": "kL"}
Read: {"value": 6731.247, "unit": "kL"}
